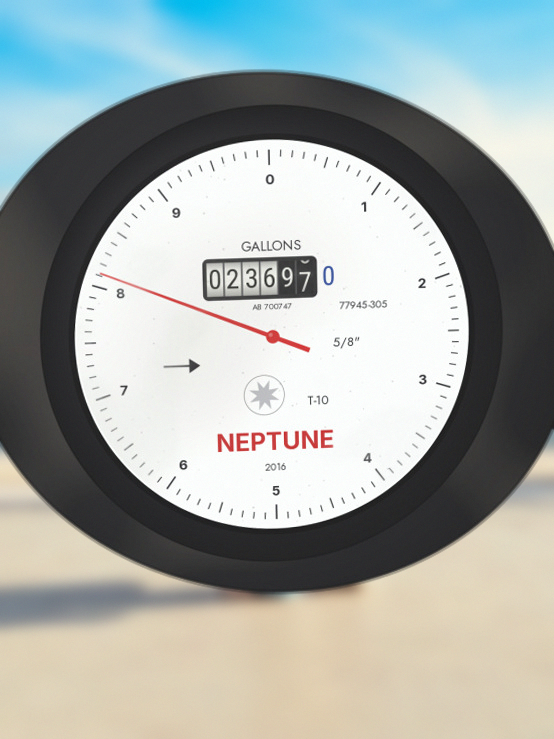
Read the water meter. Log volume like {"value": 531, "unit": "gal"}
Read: {"value": 236968.1, "unit": "gal"}
